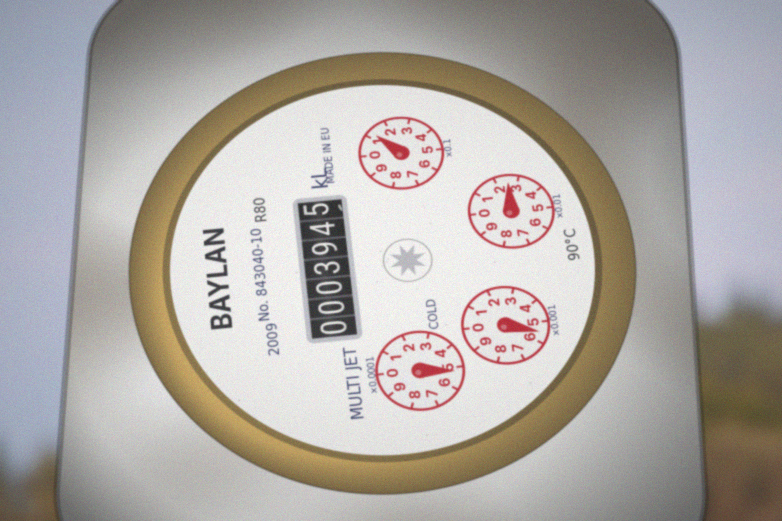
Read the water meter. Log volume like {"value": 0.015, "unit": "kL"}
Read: {"value": 3945.1255, "unit": "kL"}
